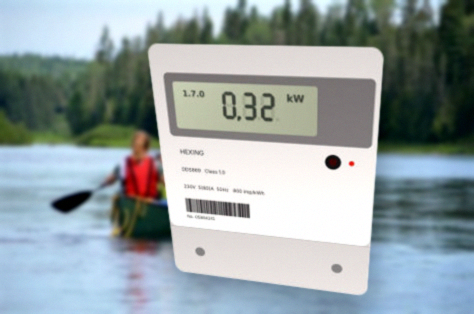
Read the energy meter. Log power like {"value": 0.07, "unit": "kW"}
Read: {"value": 0.32, "unit": "kW"}
